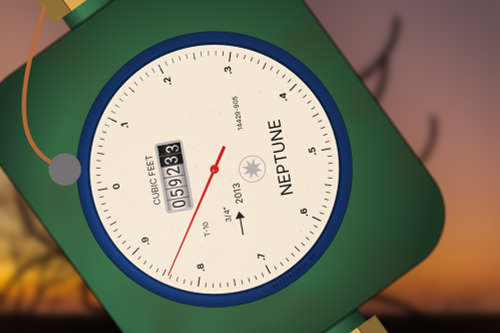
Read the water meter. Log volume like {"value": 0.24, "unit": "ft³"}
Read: {"value": 59232.84, "unit": "ft³"}
